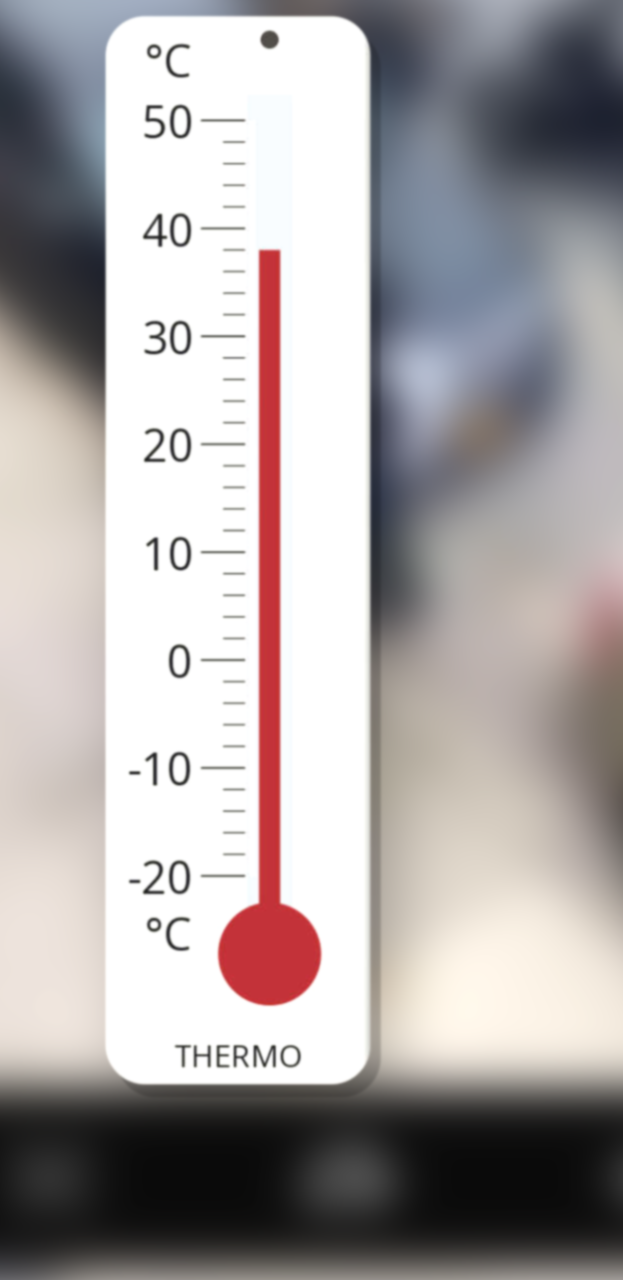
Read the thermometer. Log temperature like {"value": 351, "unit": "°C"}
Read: {"value": 38, "unit": "°C"}
